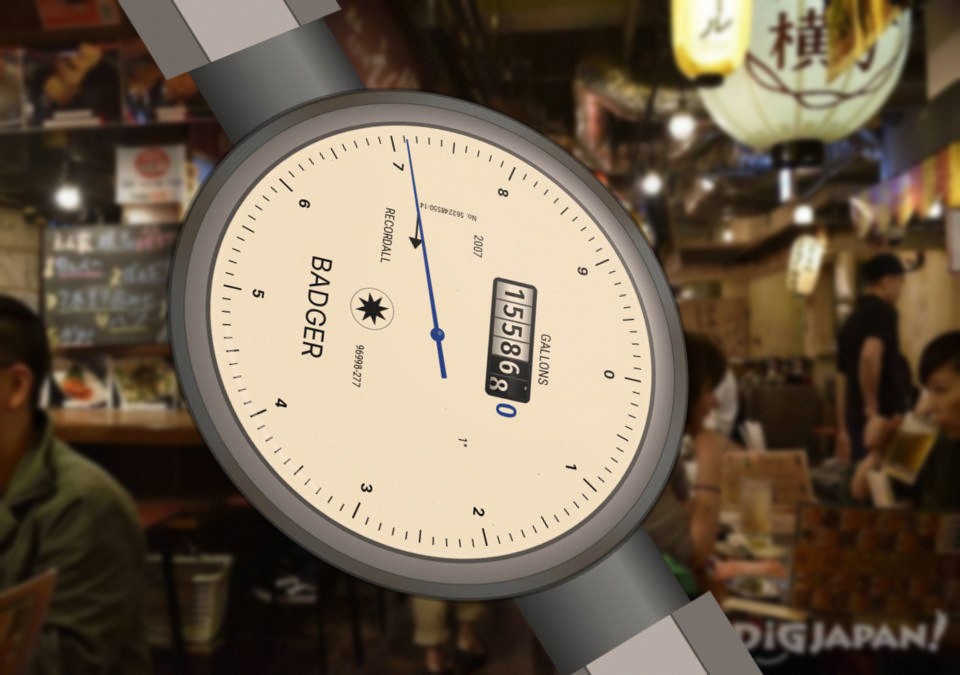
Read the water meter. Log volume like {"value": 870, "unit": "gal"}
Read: {"value": 1558677.1, "unit": "gal"}
